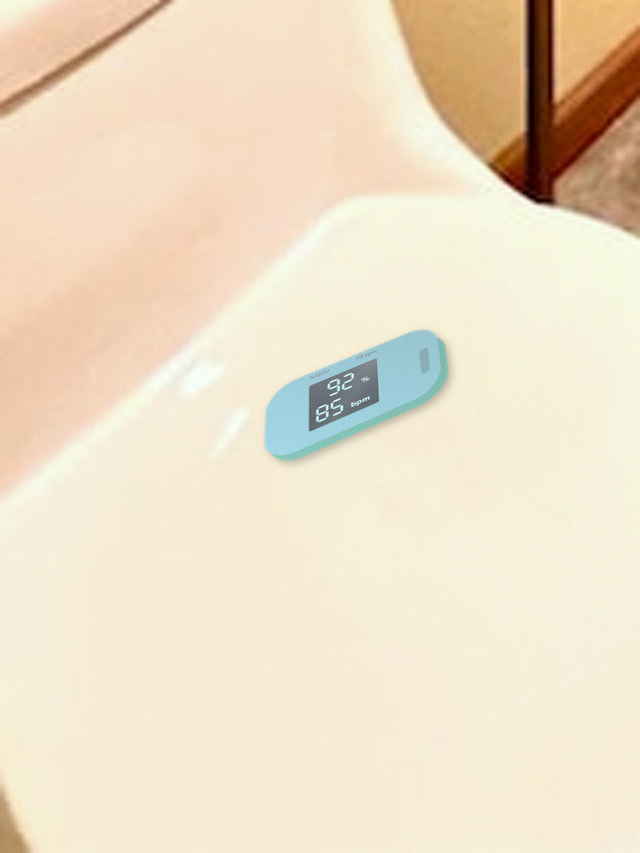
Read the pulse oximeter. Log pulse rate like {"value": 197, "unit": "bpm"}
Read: {"value": 85, "unit": "bpm"}
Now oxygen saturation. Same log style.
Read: {"value": 92, "unit": "%"}
